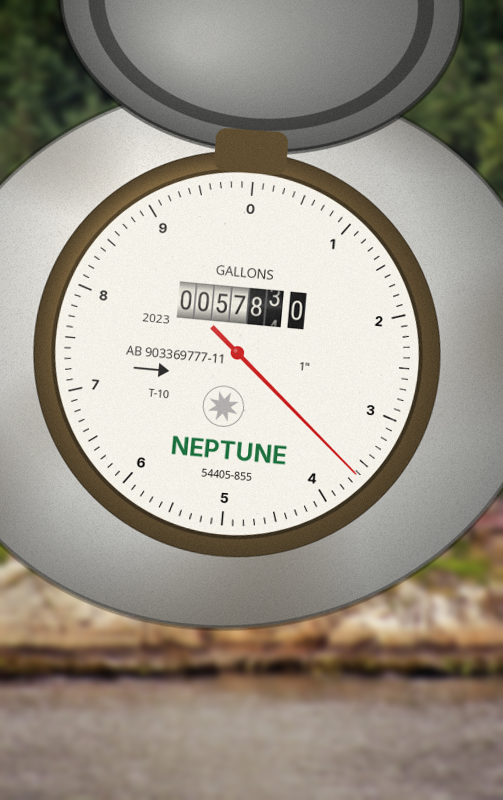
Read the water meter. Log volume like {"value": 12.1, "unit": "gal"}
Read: {"value": 57833.6, "unit": "gal"}
